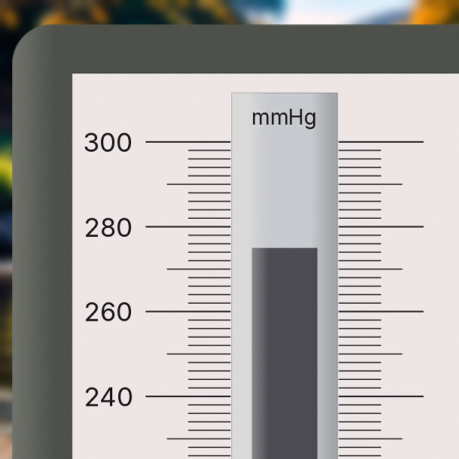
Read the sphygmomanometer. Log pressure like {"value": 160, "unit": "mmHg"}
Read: {"value": 275, "unit": "mmHg"}
